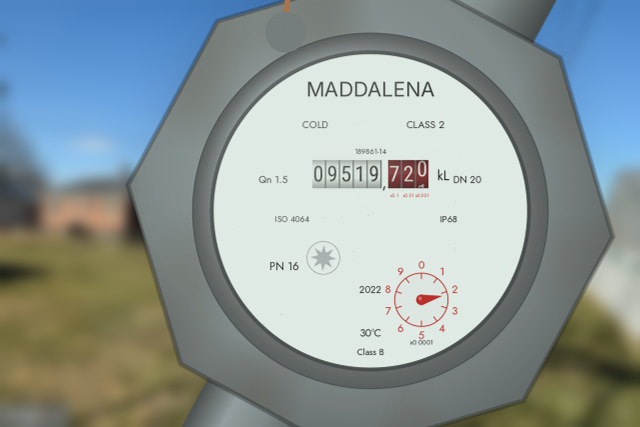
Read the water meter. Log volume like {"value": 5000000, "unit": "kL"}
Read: {"value": 9519.7202, "unit": "kL"}
